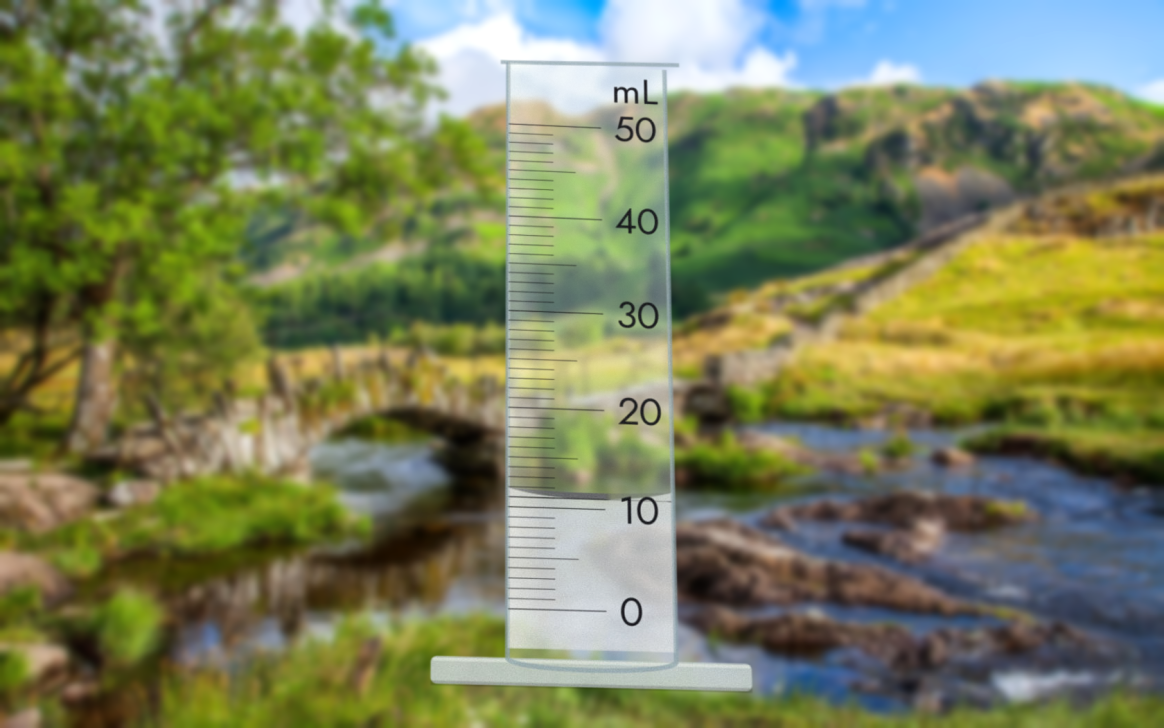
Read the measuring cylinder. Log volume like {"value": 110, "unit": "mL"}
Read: {"value": 11, "unit": "mL"}
